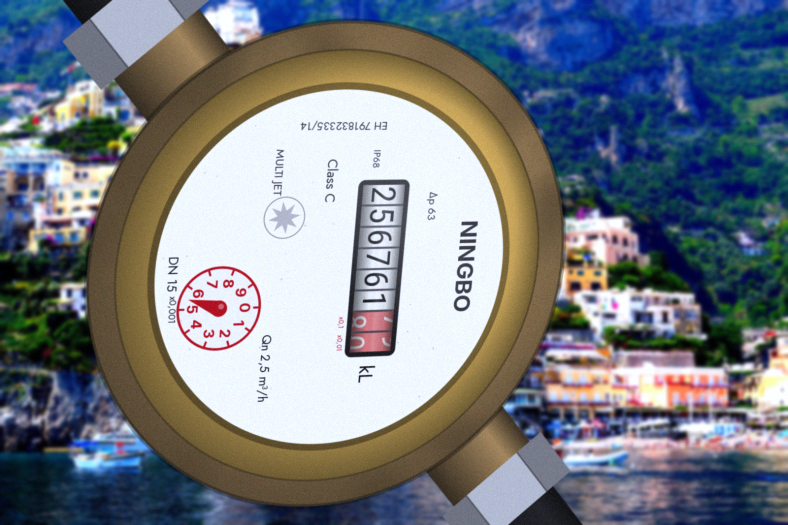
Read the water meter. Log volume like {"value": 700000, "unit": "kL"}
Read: {"value": 256761.795, "unit": "kL"}
